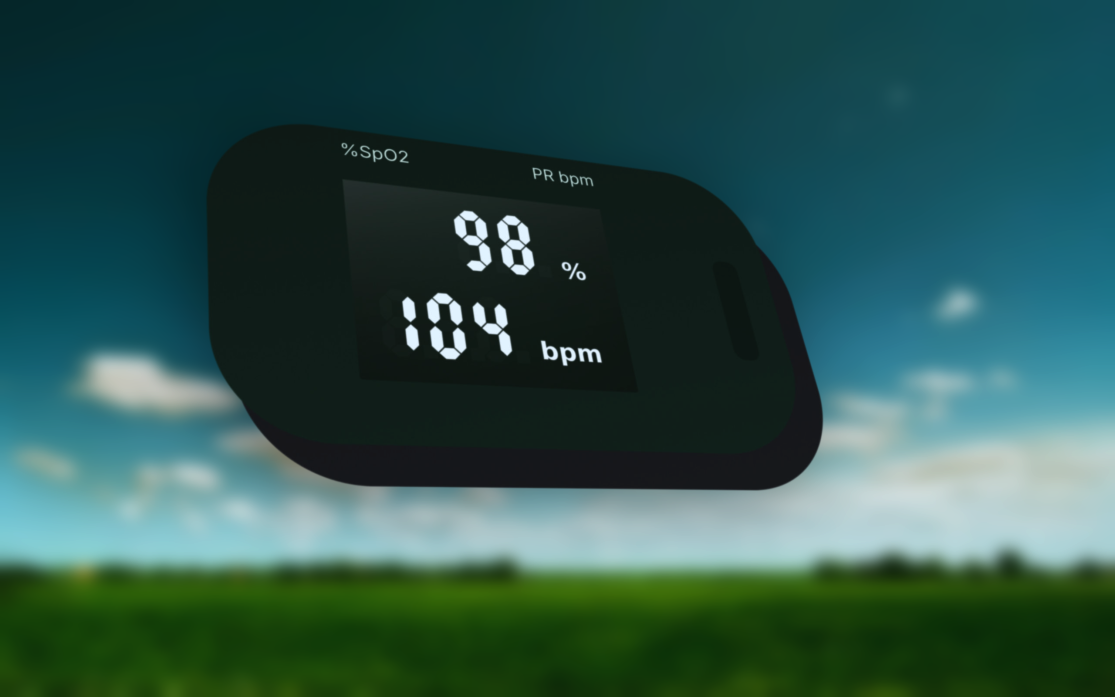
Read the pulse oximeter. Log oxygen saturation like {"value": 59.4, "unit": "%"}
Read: {"value": 98, "unit": "%"}
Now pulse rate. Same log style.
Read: {"value": 104, "unit": "bpm"}
